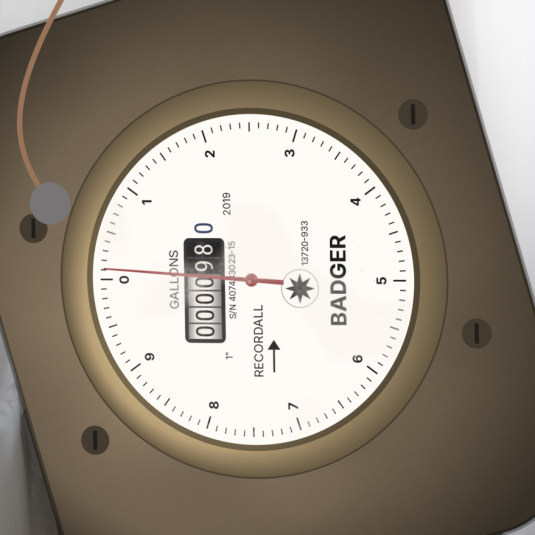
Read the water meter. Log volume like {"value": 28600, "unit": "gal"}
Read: {"value": 980.1, "unit": "gal"}
